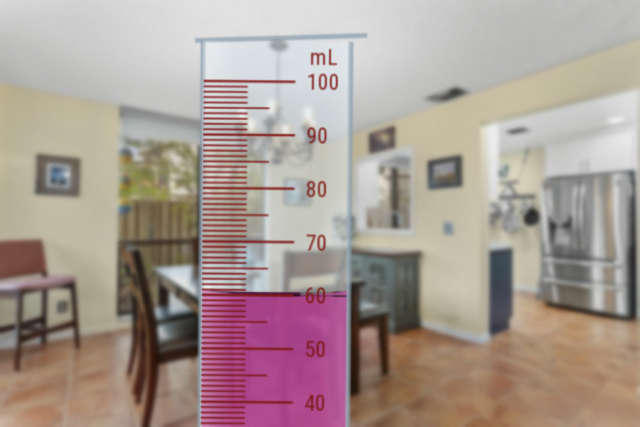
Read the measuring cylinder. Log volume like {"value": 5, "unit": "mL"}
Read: {"value": 60, "unit": "mL"}
